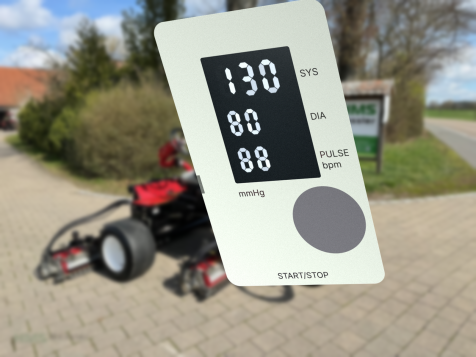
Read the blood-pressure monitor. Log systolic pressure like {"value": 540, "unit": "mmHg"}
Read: {"value": 130, "unit": "mmHg"}
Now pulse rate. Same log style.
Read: {"value": 88, "unit": "bpm"}
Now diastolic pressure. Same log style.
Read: {"value": 80, "unit": "mmHg"}
